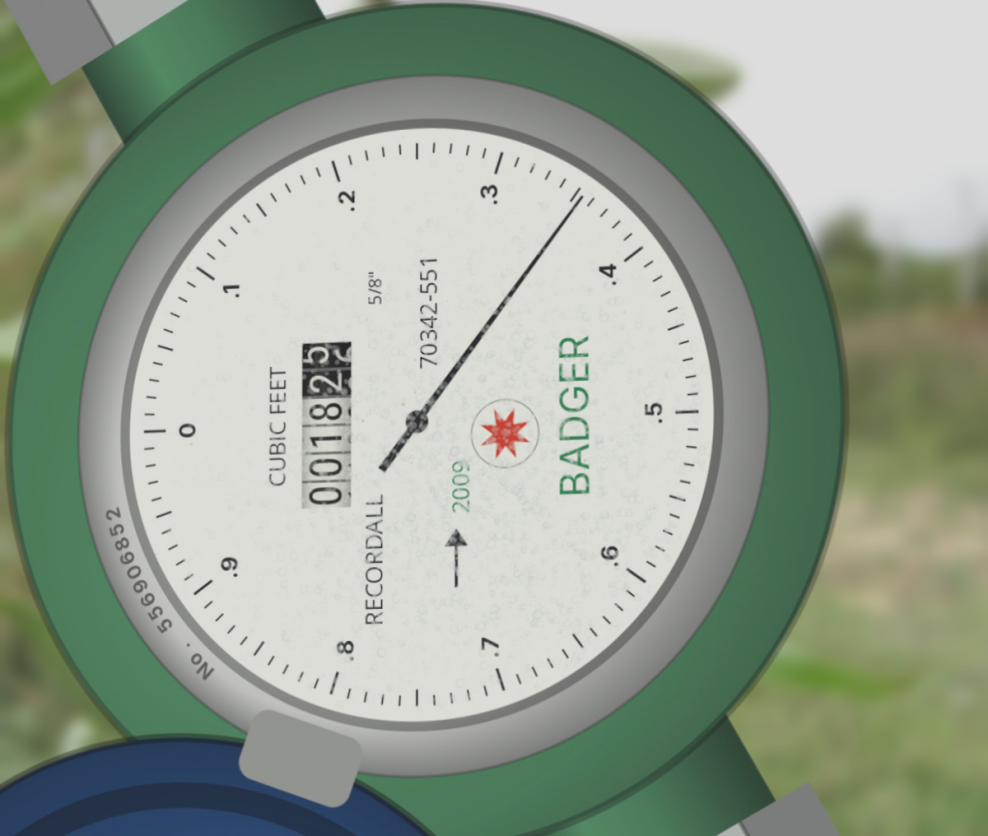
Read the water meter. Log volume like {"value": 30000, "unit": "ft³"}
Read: {"value": 1825.35, "unit": "ft³"}
